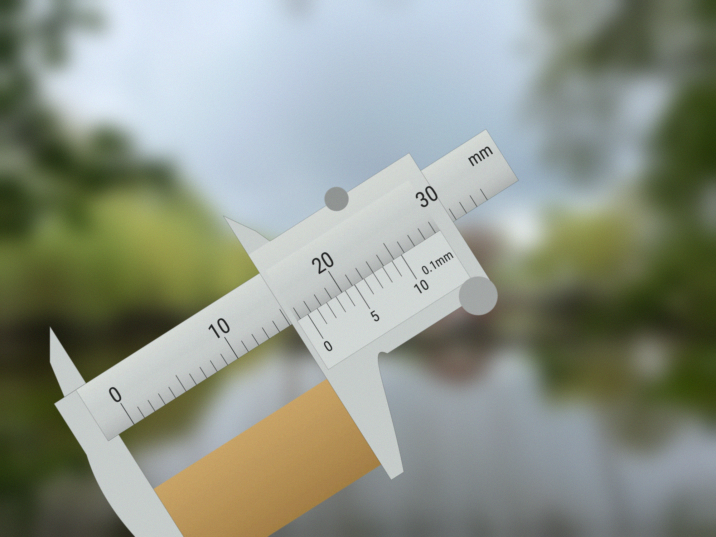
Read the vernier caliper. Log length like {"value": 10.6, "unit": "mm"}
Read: {"value": 16.7, "unit": "mm"}
